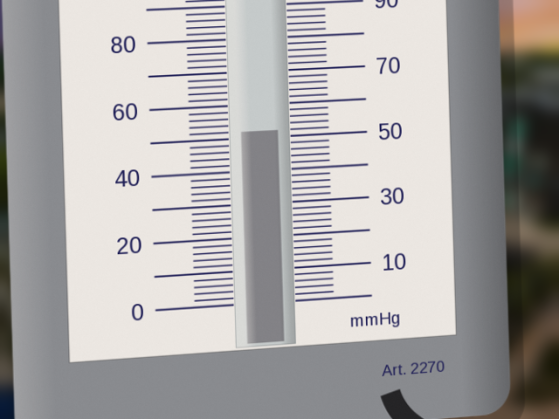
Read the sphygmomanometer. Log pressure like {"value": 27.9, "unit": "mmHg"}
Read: {"value": 52, "unit": "mmHg"}
